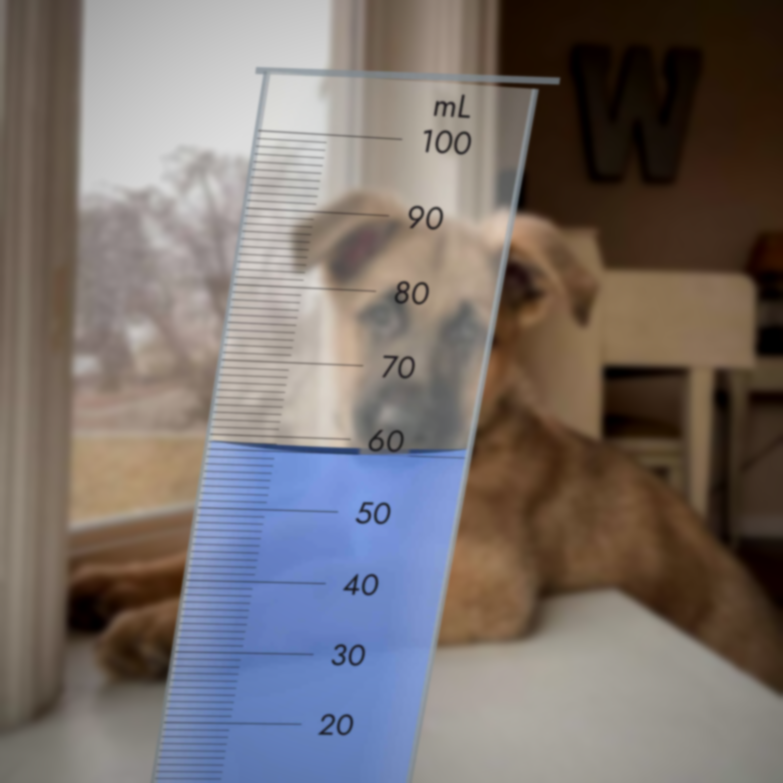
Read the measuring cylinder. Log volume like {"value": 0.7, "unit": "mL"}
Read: {"value": 58, "unit": "mL"}
